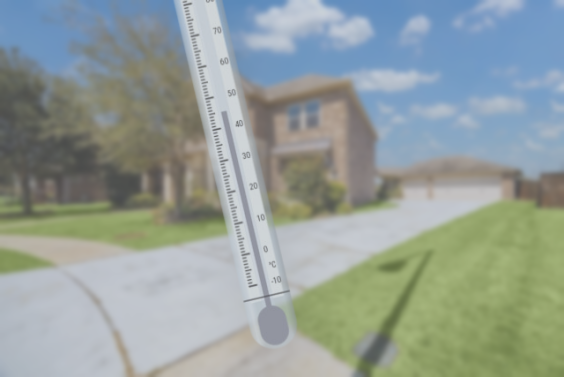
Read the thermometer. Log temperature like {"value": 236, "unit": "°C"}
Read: {"value": 45, "unit": "°C"}
